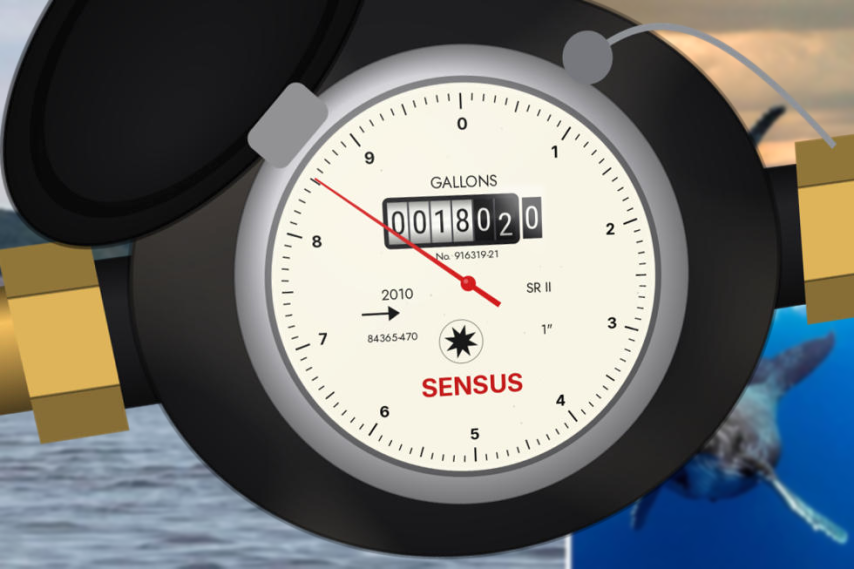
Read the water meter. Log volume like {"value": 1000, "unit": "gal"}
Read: {"value": 18018.5, "unit": "gal"}
